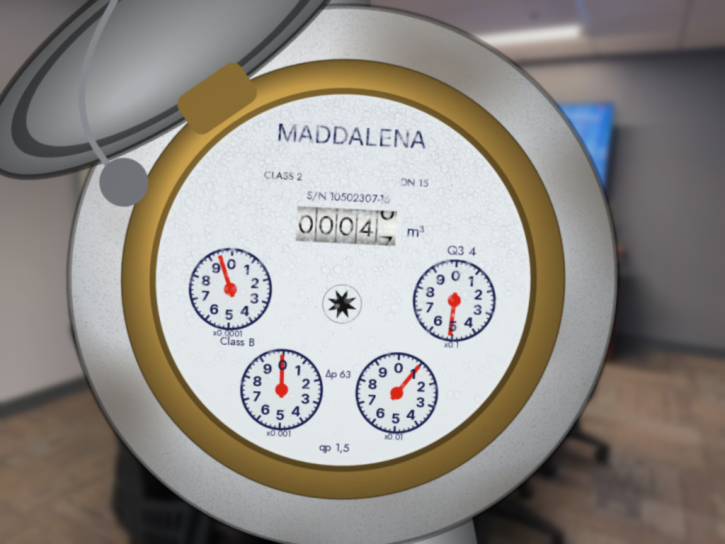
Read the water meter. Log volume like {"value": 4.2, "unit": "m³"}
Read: {"value": 46.5099, "unit": "m³"}
